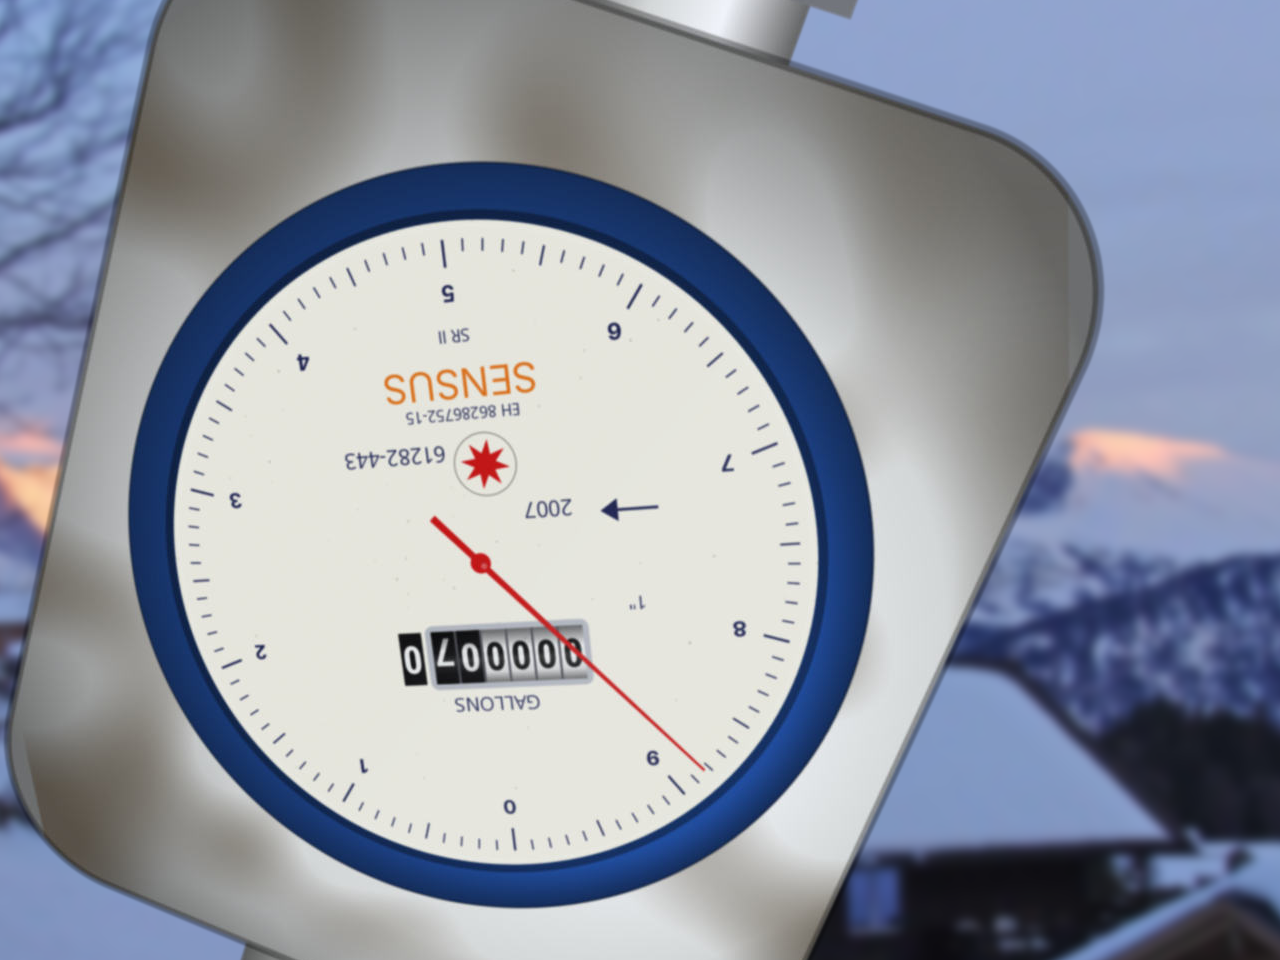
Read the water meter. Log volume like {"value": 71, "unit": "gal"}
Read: {"value": 68.8, "unit": "gal"}
